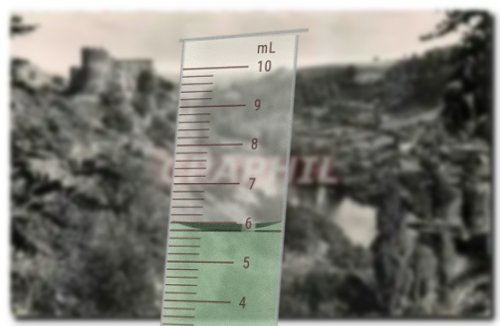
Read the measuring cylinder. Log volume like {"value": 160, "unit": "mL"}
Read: {"value": 5.8, "unit": "mL"}
